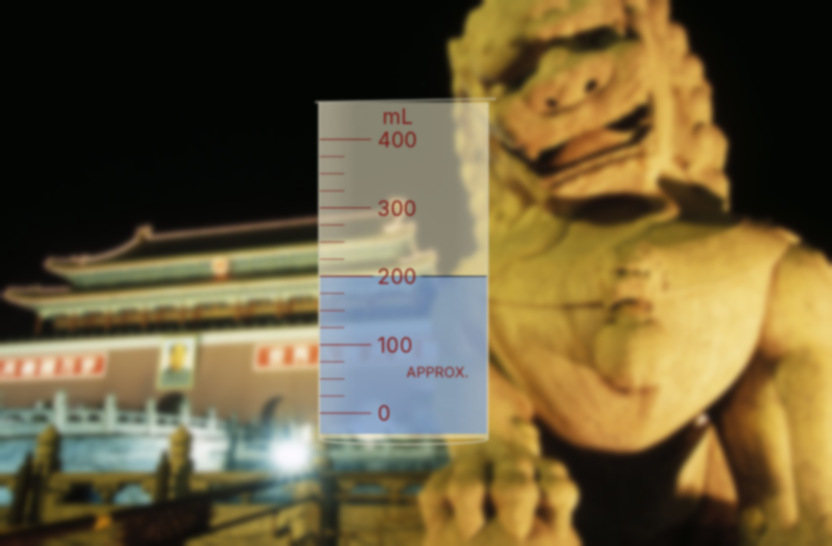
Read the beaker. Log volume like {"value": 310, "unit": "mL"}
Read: {"value": 200, "unit": "mL"}
